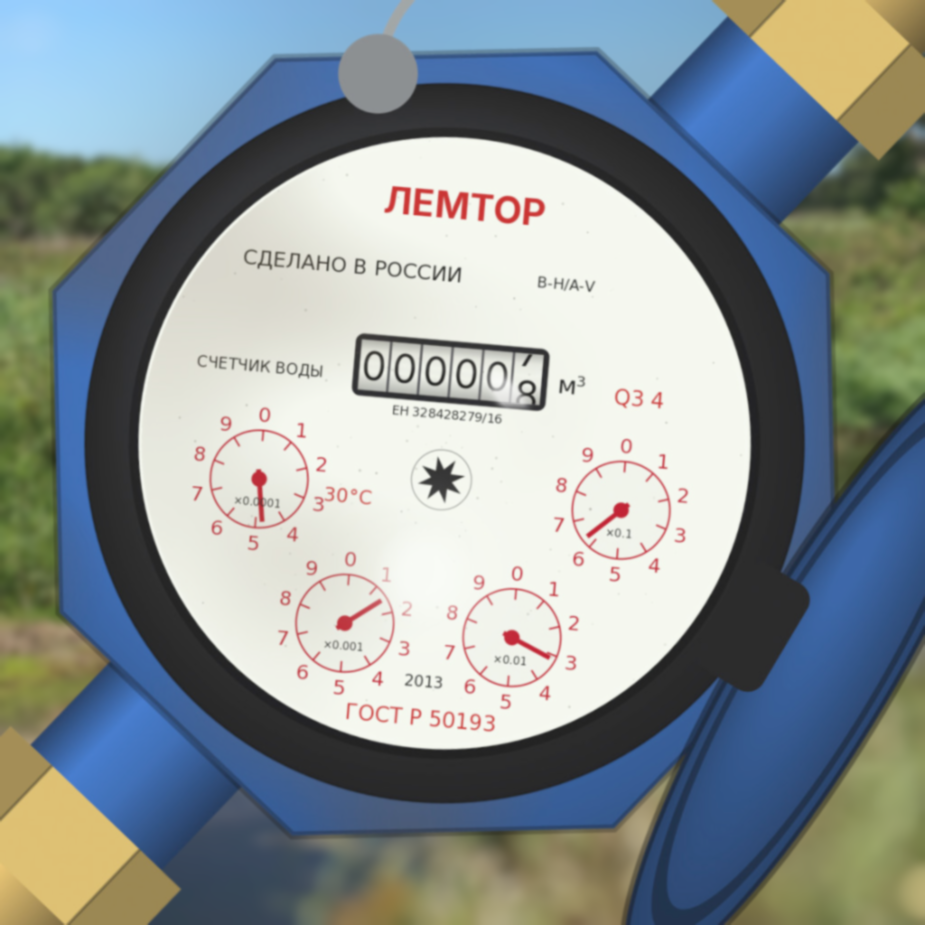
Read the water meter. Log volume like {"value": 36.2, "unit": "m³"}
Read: {"value": 7.6314, "unit": "m³"}
